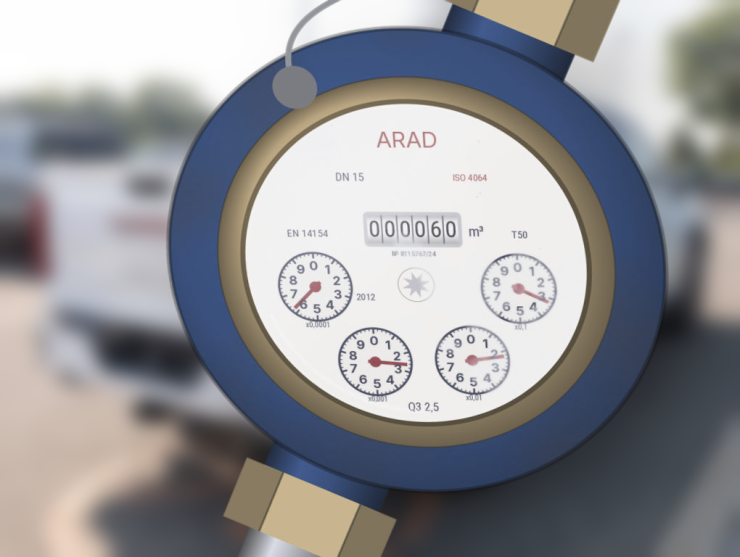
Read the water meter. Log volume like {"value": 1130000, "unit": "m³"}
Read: {"value": 60.3226, "unit": "m³"}
